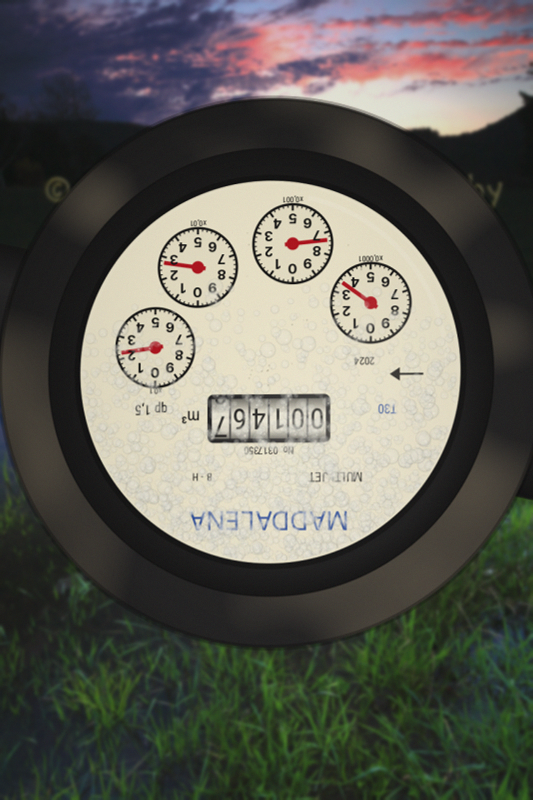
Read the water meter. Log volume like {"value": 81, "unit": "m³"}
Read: {"value": 1467.2273, "unit": "m³"}
